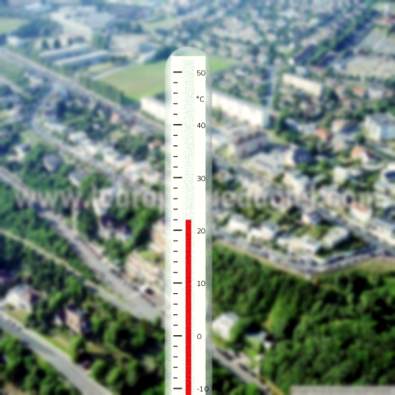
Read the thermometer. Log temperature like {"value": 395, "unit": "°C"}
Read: {"value": 22, "unit": "°C"}
